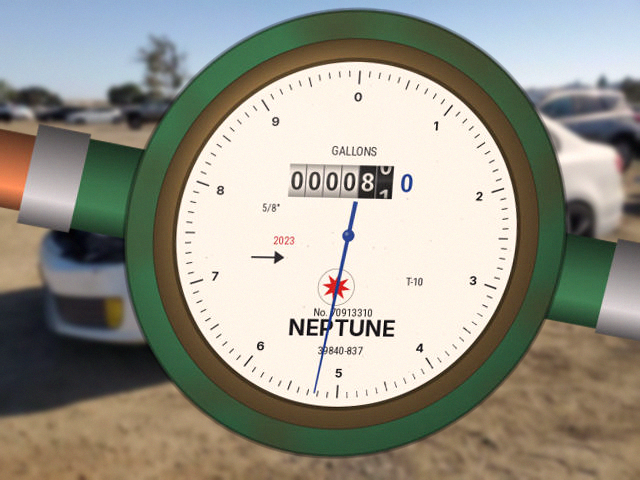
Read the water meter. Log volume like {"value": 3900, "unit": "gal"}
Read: {"value": 805.2, "unit": "gal"}
